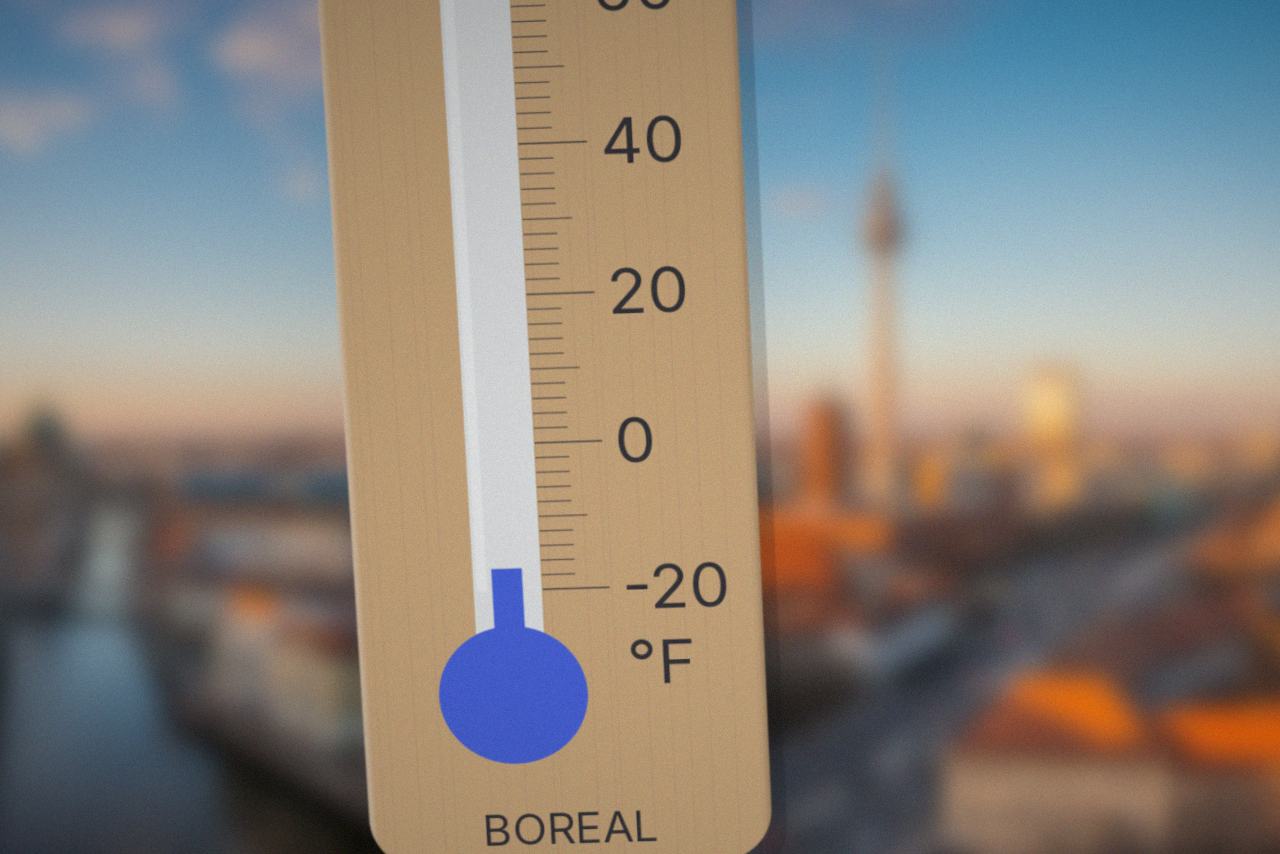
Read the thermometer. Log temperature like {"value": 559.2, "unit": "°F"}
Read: {"value": -17, "unit": "°F"}
